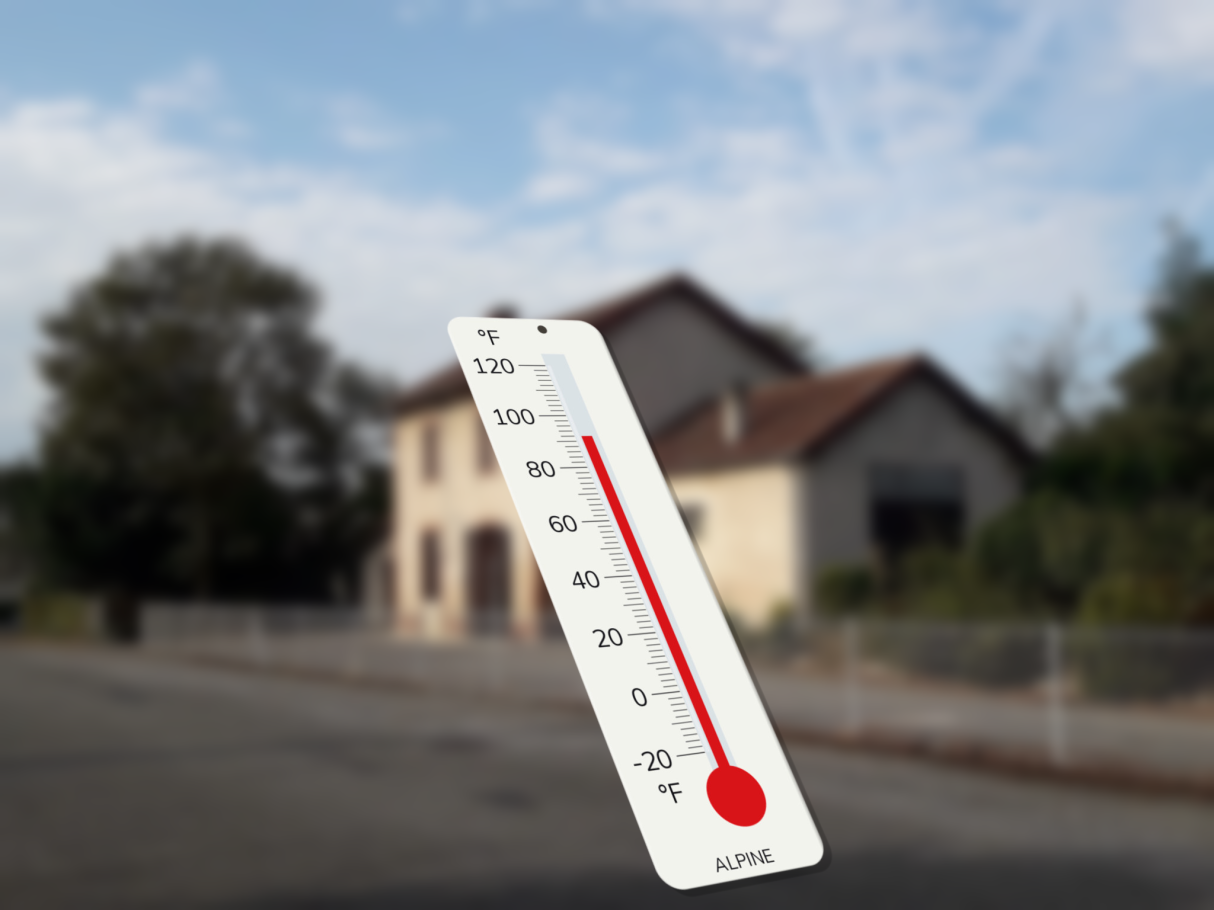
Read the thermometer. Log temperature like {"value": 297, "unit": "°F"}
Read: {"value": 92, "unit": "°F"}
